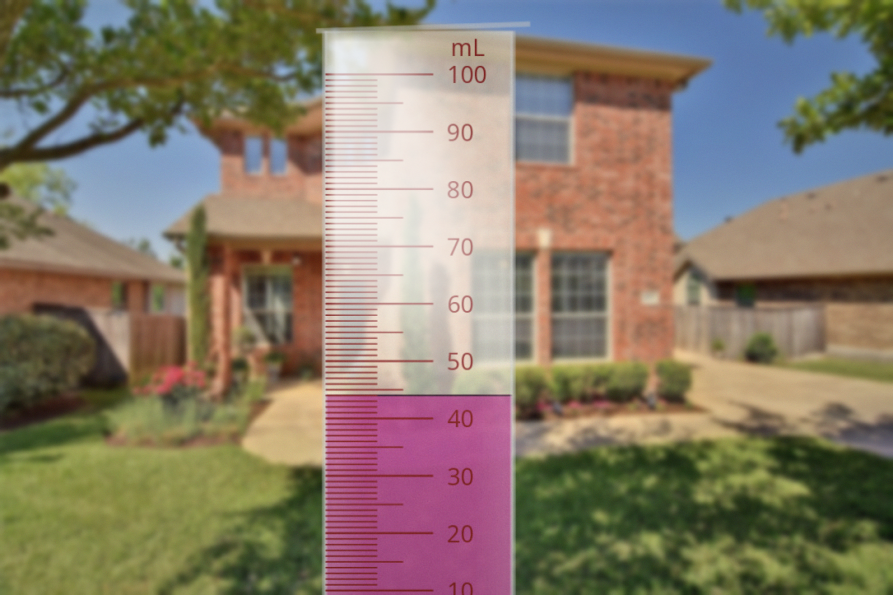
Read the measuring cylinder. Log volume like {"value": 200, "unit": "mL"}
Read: {"value": 44, "unit": "mL"}
